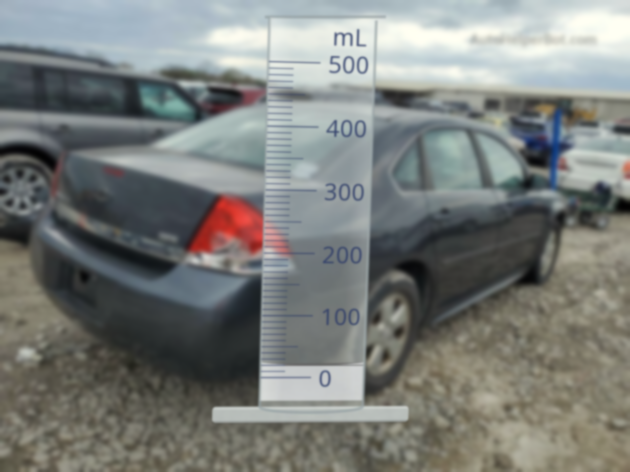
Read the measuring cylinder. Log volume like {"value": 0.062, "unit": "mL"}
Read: {"value": 20, "unit": "mL"}
